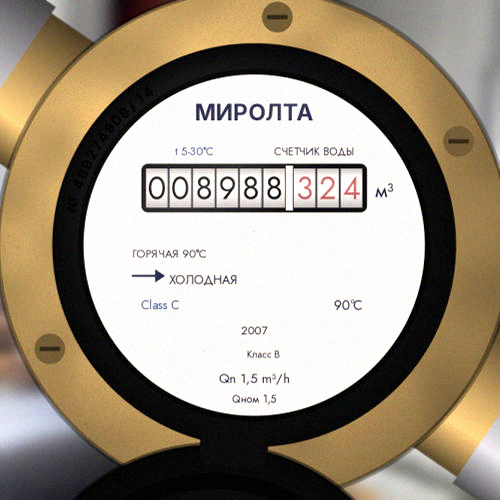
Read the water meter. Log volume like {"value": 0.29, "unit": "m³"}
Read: {"value": 8988.324, "unit": "m³"}
